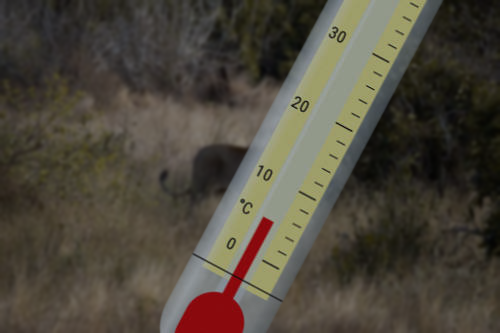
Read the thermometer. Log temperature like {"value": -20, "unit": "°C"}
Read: {"value": 5, "unit": "°C"}
